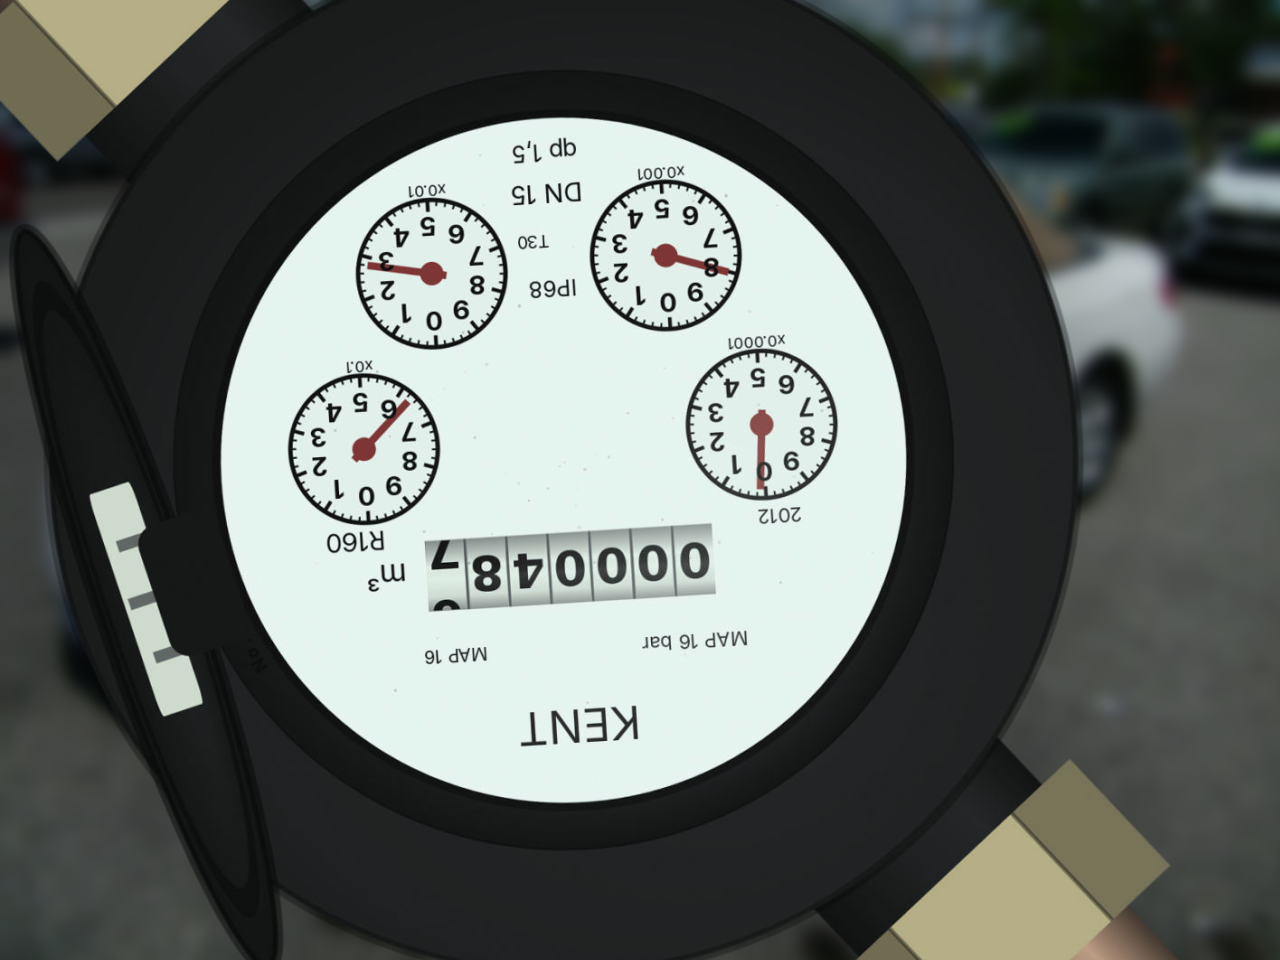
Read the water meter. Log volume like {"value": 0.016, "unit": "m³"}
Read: {"value": 486.6280, "unit": "m³"}
